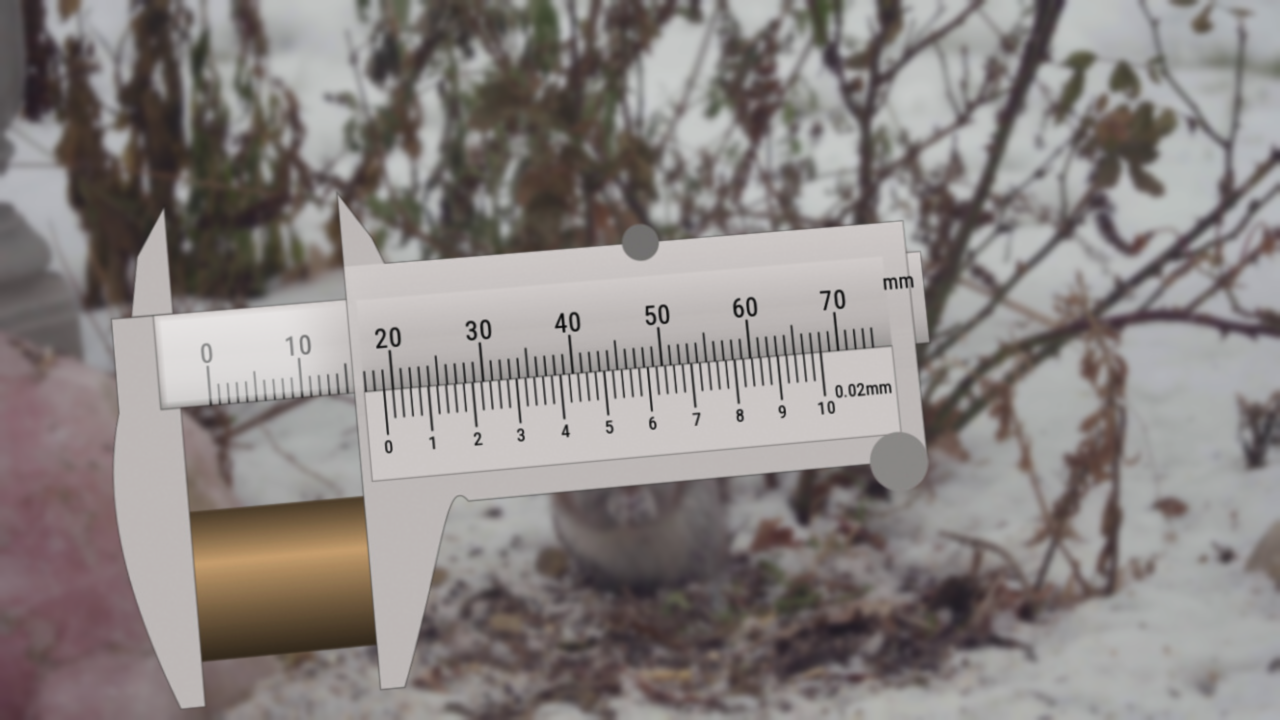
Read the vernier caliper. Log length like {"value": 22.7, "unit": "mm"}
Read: {"value": 19.0, "unit": "mm"}
